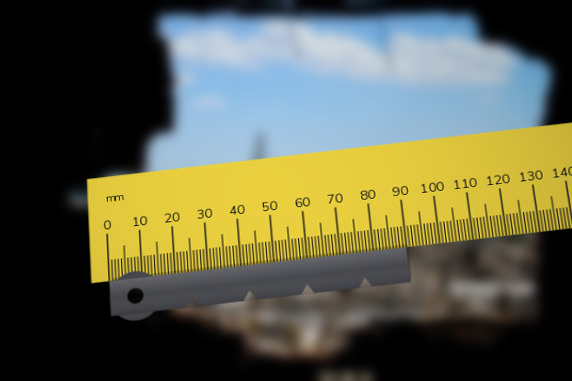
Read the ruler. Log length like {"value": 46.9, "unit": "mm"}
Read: {"value": 90, "unit": "mm"}
